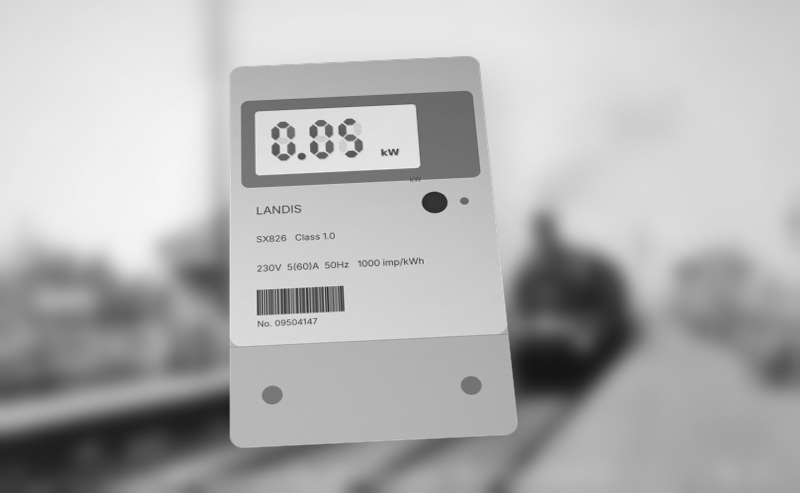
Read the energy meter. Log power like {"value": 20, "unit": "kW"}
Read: {"value": 0.05, "unit": "kW"}
